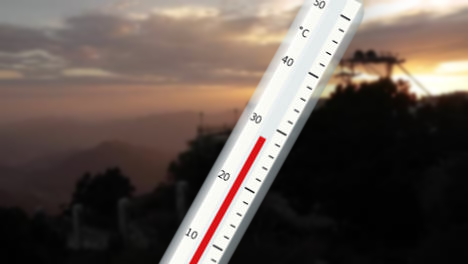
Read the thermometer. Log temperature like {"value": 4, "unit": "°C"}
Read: {"value": 28, "unit": "°C"}
